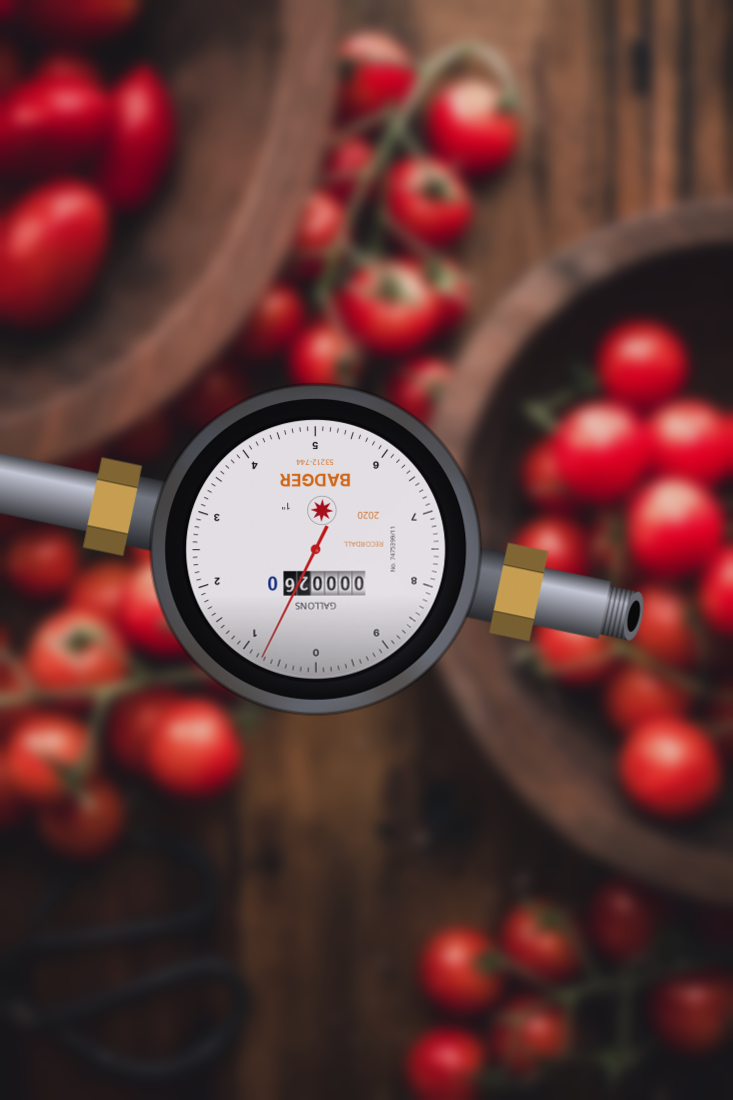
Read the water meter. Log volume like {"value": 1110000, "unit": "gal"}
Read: {"value": 260.7, "unit": "gal"}
